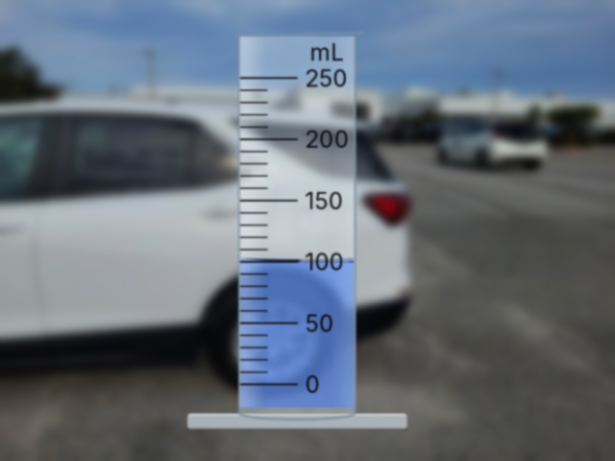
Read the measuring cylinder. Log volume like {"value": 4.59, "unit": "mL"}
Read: {"value": 100, "unit": "mL"}
